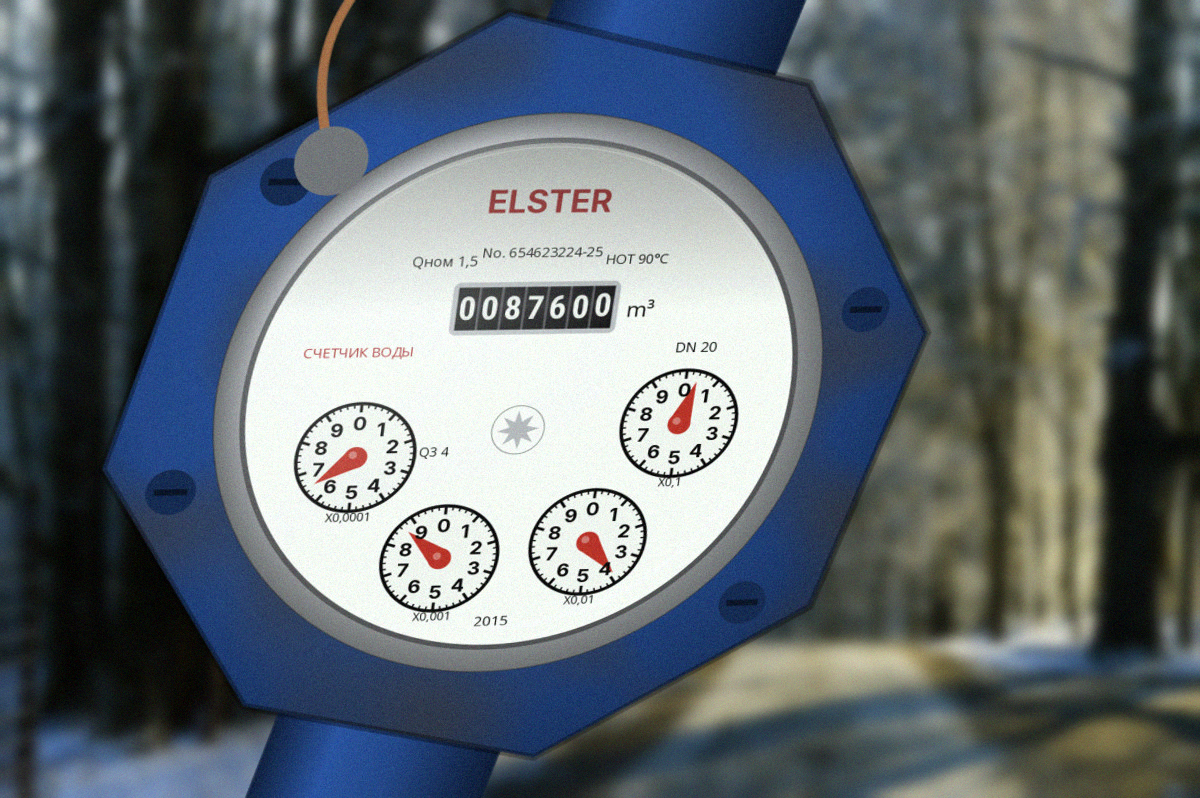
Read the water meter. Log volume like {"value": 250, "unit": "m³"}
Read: {"value": 87600.0386, "unit": "m³"}
